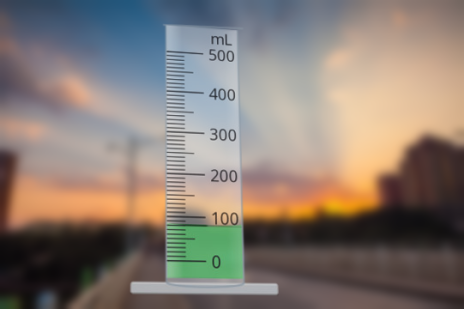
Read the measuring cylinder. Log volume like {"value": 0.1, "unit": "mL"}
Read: {"value": 80, "unit": "mL"}
